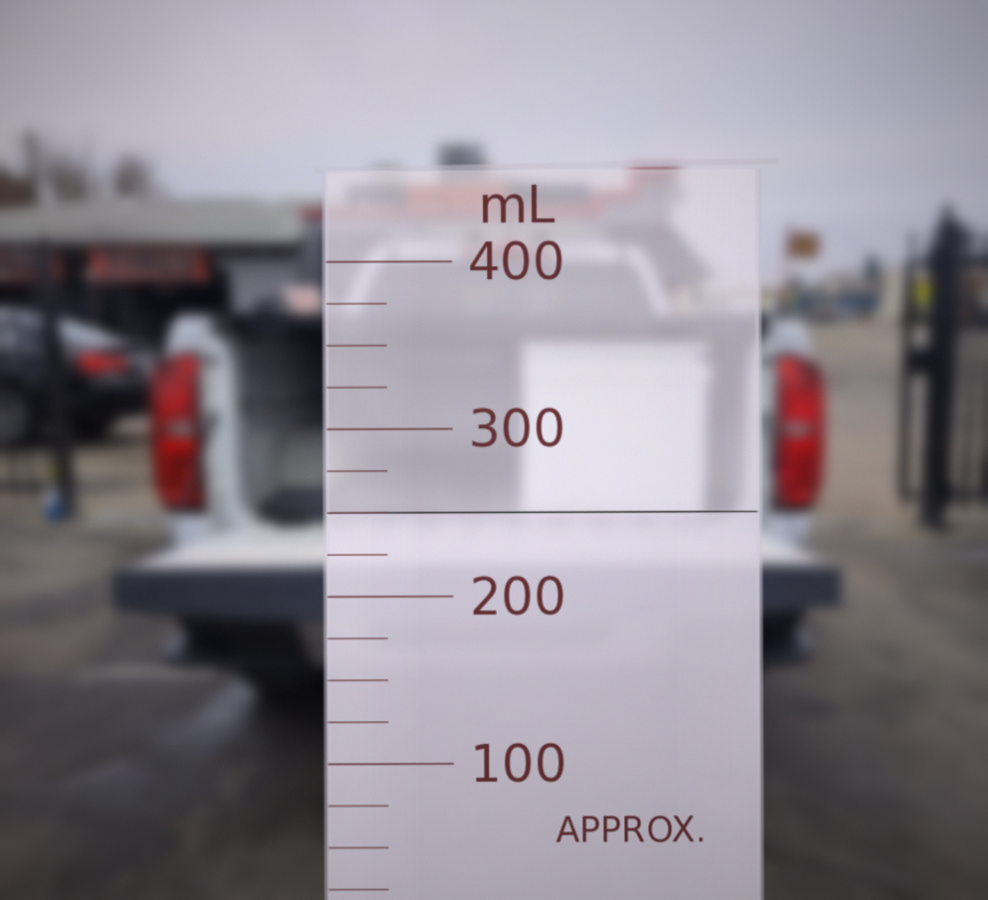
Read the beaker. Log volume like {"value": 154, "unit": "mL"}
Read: {"value": 250, "unit": "mL"}
